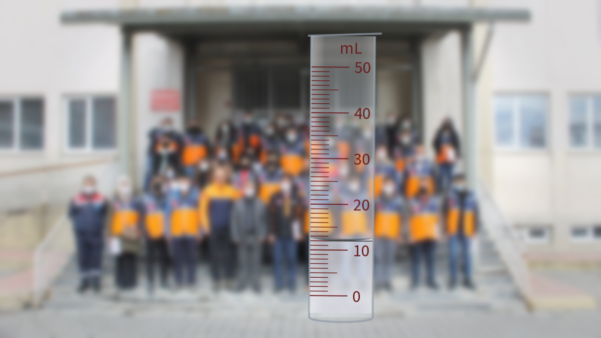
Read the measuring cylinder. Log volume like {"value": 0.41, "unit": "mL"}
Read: {"value": 12, "unit": "mL"}
